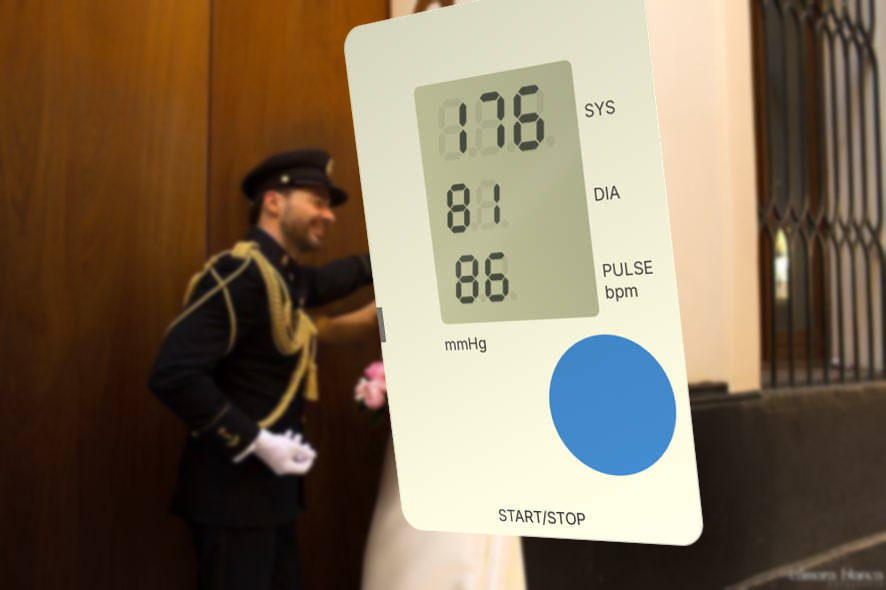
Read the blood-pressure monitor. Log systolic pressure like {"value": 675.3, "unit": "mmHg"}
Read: {"value": 176, "unit": "mmHg"}
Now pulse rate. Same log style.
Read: {"value": 86, "unit": "bpm"}
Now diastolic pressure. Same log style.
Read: {"value": 81, "unit": "mmHg"}
